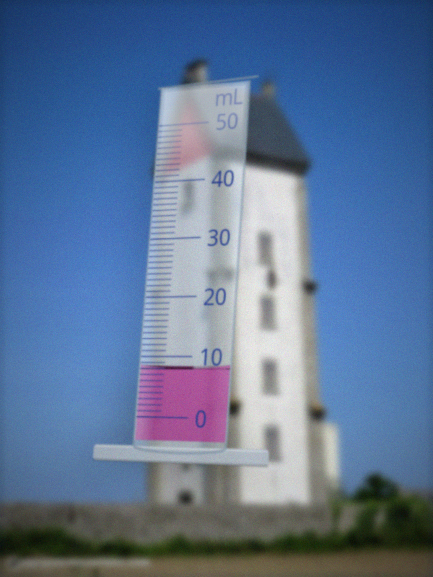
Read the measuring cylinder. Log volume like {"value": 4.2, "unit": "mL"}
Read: {"value": 8, "unit": "mL"}
